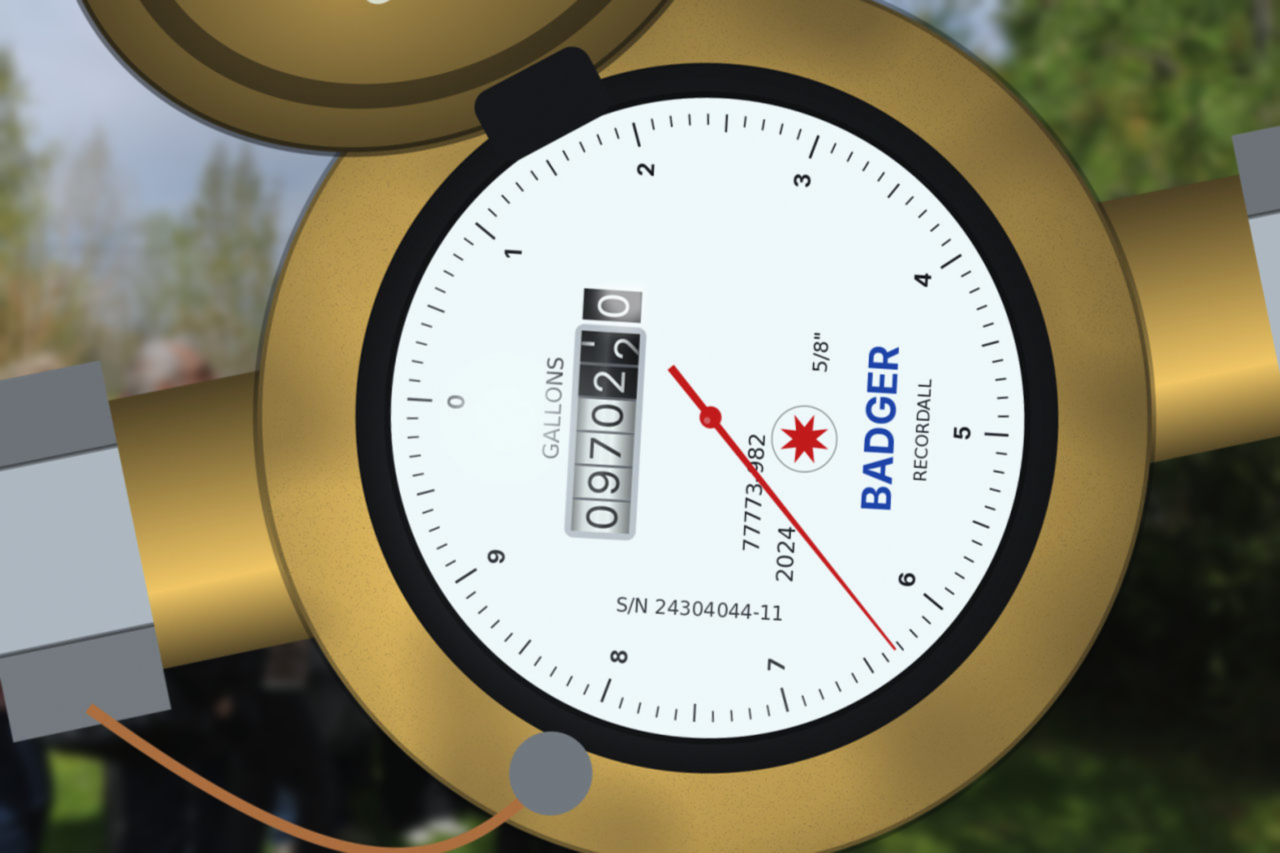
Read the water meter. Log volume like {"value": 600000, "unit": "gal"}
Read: {"value": 970216.3, "unit": "gal"}
